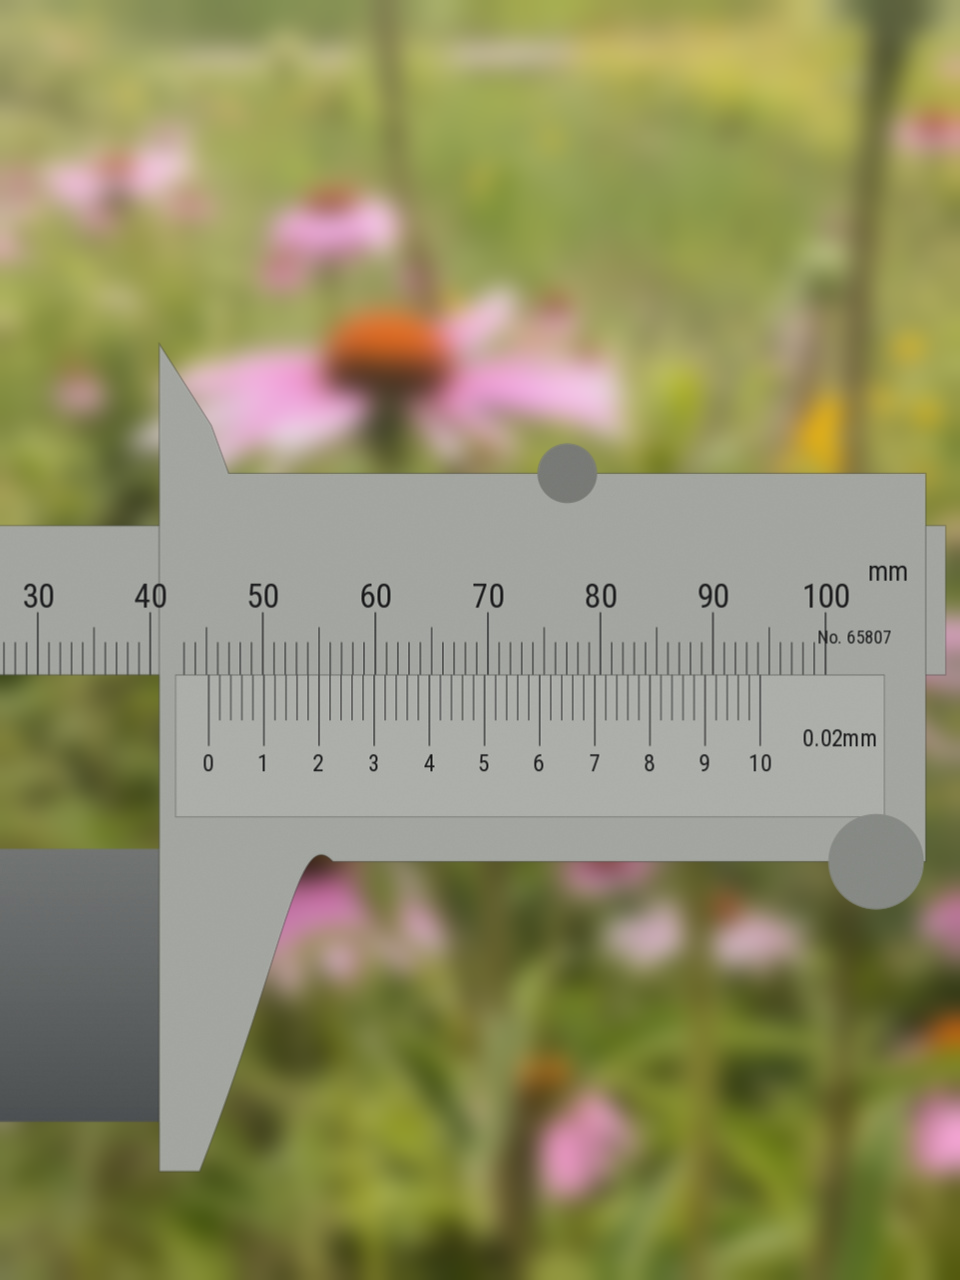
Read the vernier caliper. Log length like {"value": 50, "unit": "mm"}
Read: {"value": 45.2, "unit": "mm"}
